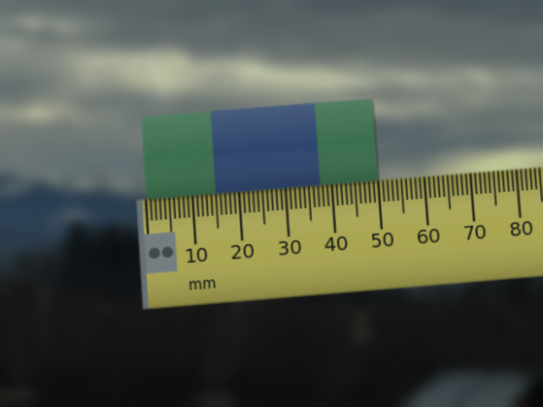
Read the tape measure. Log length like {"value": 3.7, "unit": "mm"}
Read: {"value": 50, "unit": "mm"}
